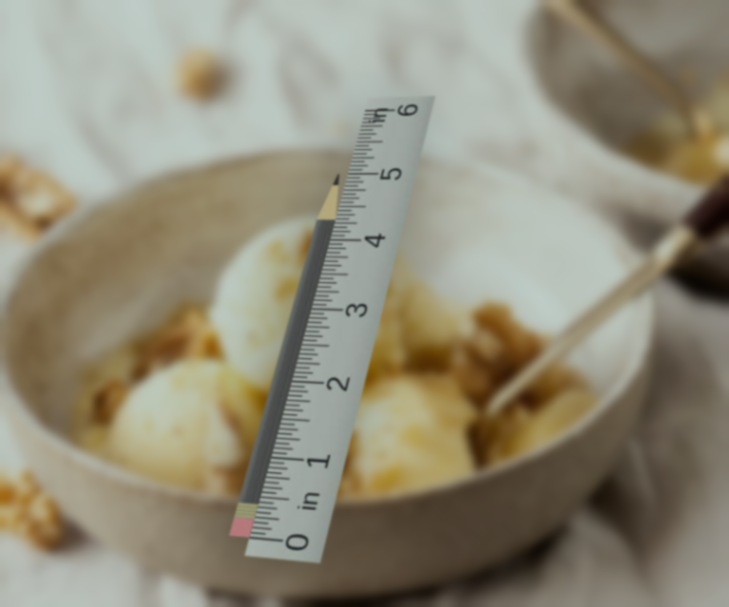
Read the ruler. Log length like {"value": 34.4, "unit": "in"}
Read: {"value": 5, "unit": "in"}
